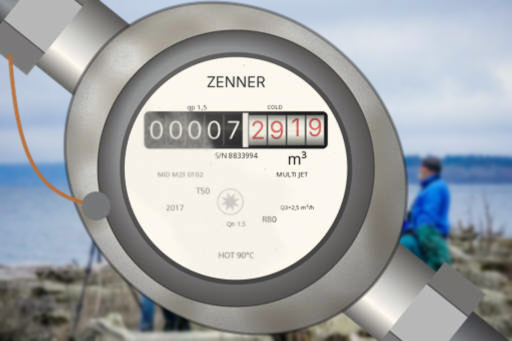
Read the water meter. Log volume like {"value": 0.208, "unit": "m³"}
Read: {"value": 7.2919, "unit": "m³"}
